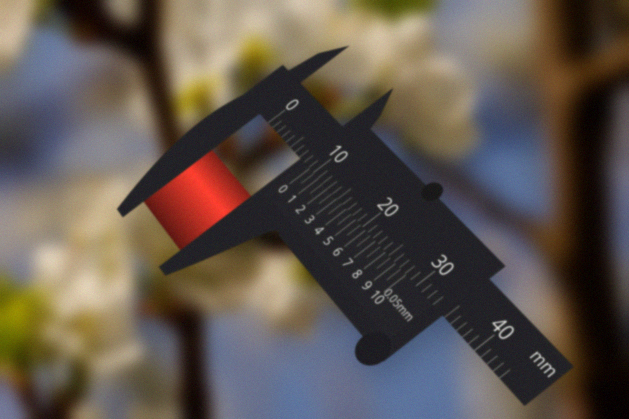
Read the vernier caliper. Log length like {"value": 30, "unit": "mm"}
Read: {"value": 9.2, "unit": "mm"}
